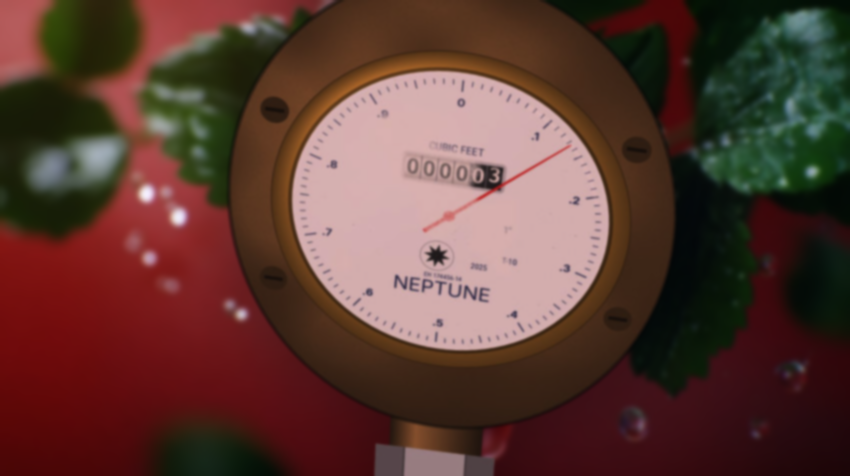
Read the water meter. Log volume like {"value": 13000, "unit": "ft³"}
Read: {"value": 3.13, "unit": "ft³"}
